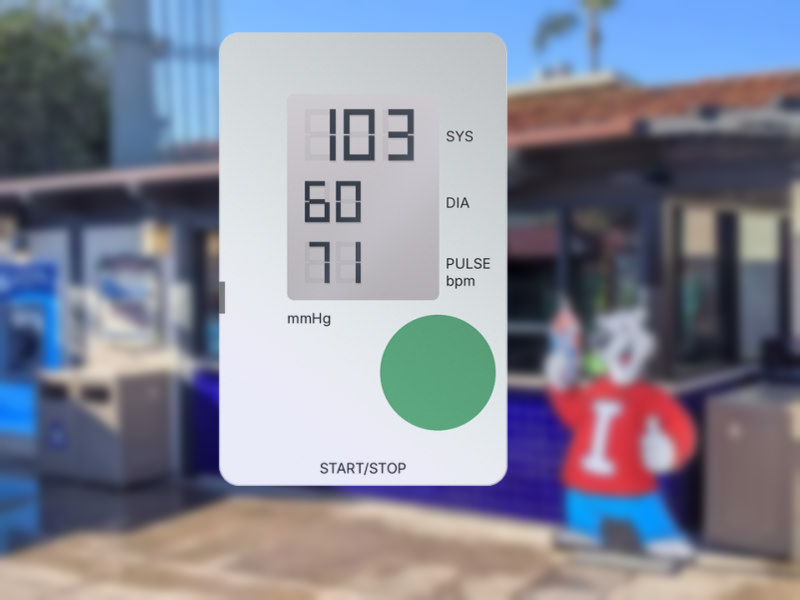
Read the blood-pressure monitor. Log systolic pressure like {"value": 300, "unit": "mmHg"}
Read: {"value": 103, "unit": "mmHg"}
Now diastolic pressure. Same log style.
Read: {"value": 60, "unit": "mmHg"}
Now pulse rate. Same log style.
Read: {"value": 71, "unit": "bpm"}
